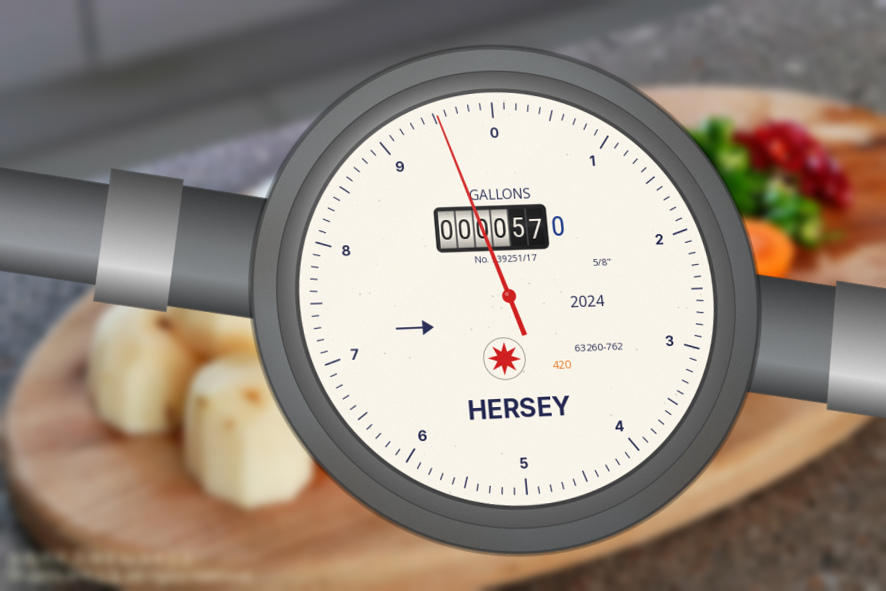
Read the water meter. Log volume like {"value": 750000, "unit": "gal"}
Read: {"value": 569.5, "unit": "gal"}
